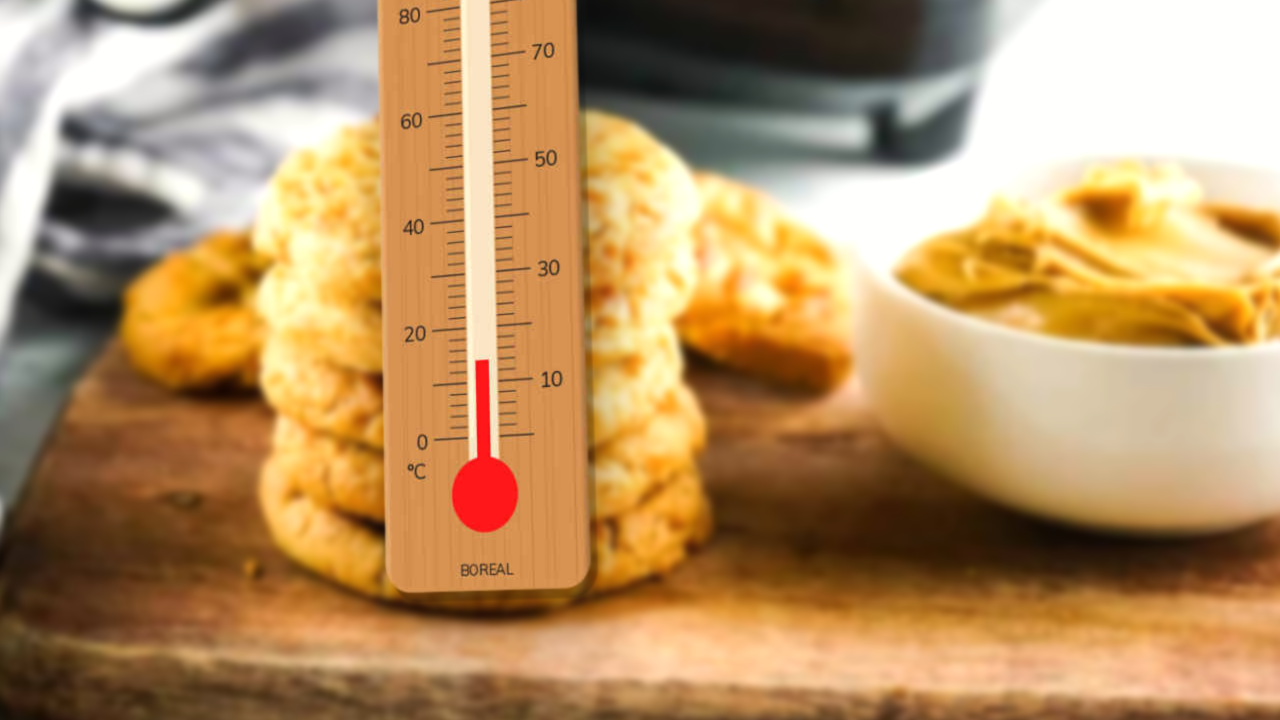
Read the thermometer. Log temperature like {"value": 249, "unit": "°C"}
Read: {"value": 14, "unit": "°C"}
